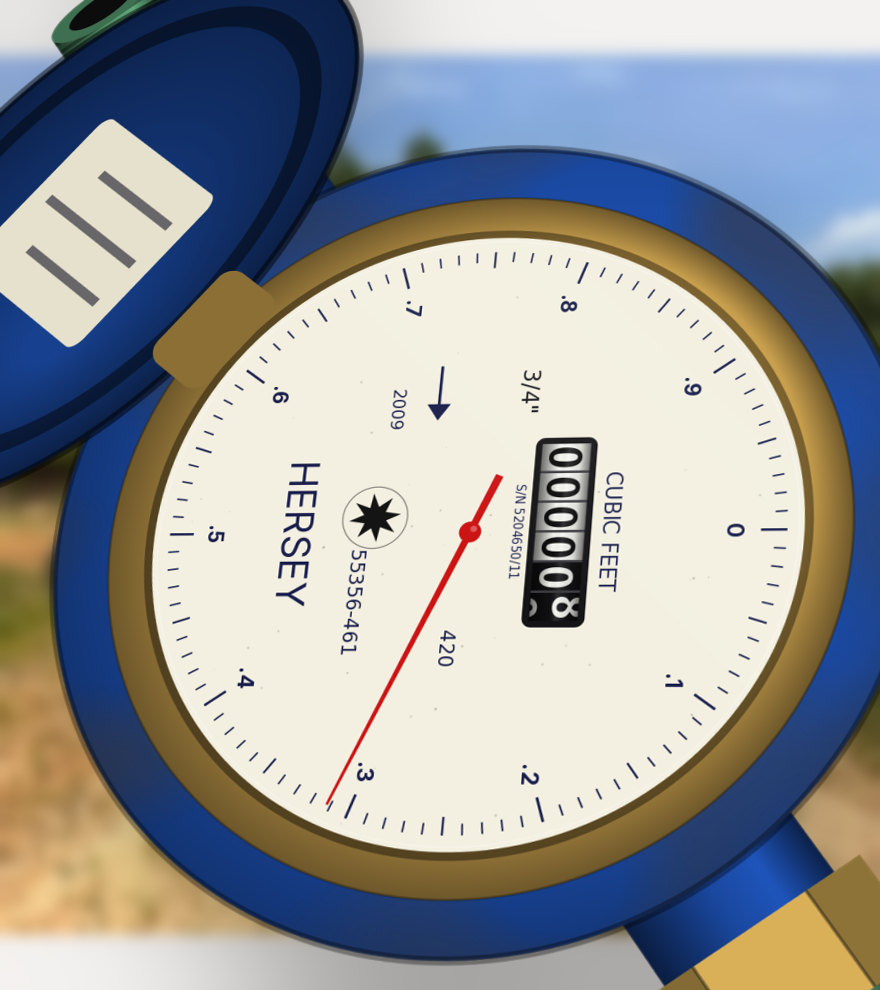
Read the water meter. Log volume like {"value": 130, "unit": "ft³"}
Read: {"value": 8.31, "unit": "ft³"}
